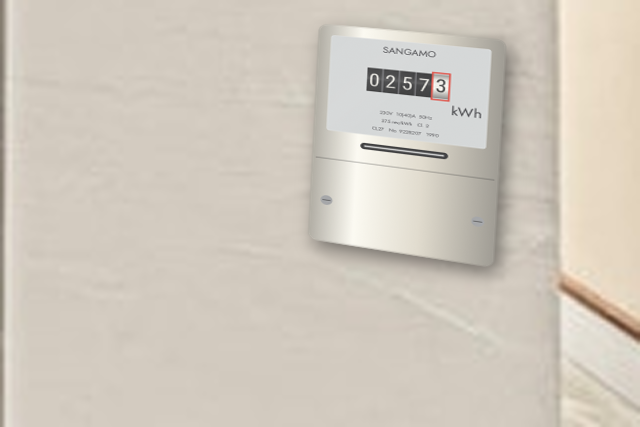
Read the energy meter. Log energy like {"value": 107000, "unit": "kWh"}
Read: {"value": 257.3, "unit": "kWh"}
